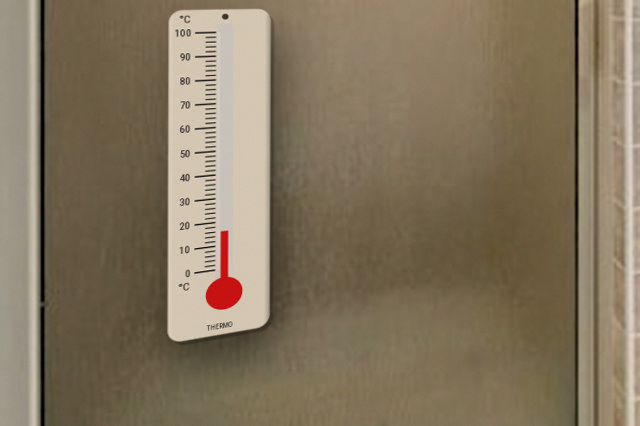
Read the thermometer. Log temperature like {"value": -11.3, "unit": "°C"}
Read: {"value": 16, "unit": "°C"}
